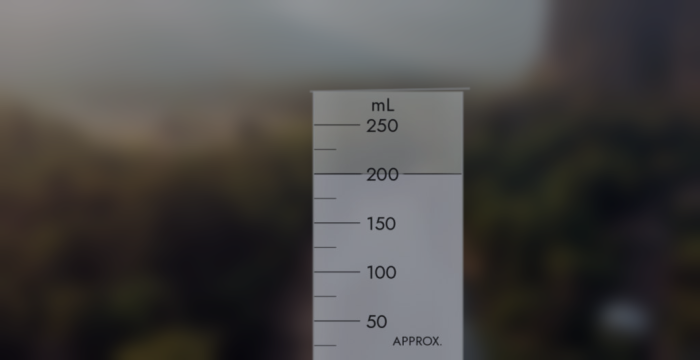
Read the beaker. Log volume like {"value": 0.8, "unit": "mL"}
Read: {"value": 200, "unit": "mL"}
